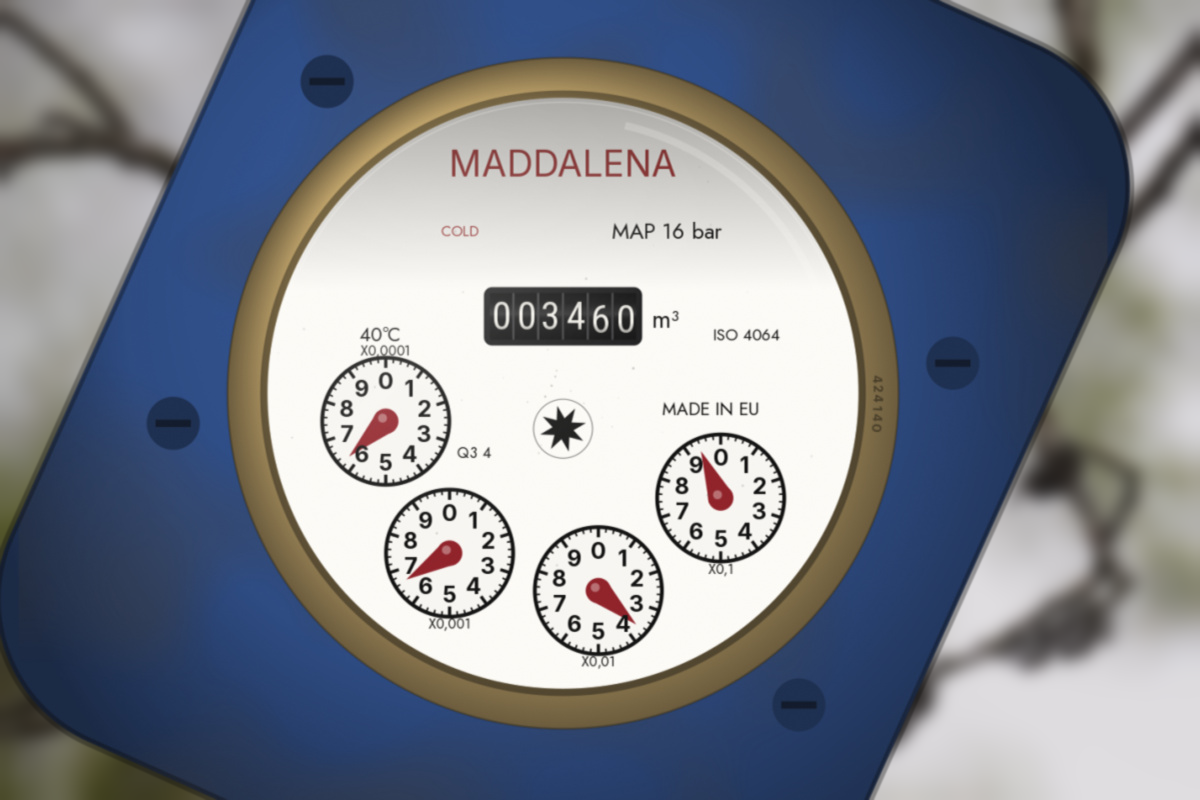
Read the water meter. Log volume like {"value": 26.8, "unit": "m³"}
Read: {"value": 3459.9366, "unit": "m³"}
